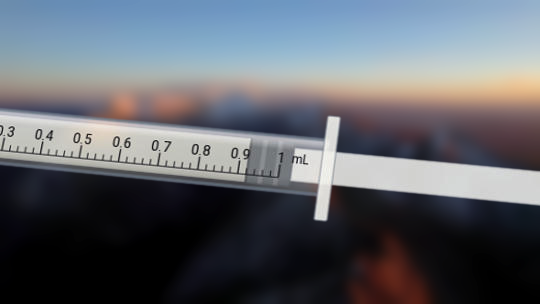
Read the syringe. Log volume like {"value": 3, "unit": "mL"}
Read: {"value": 0.92, "unit": "mL"}
